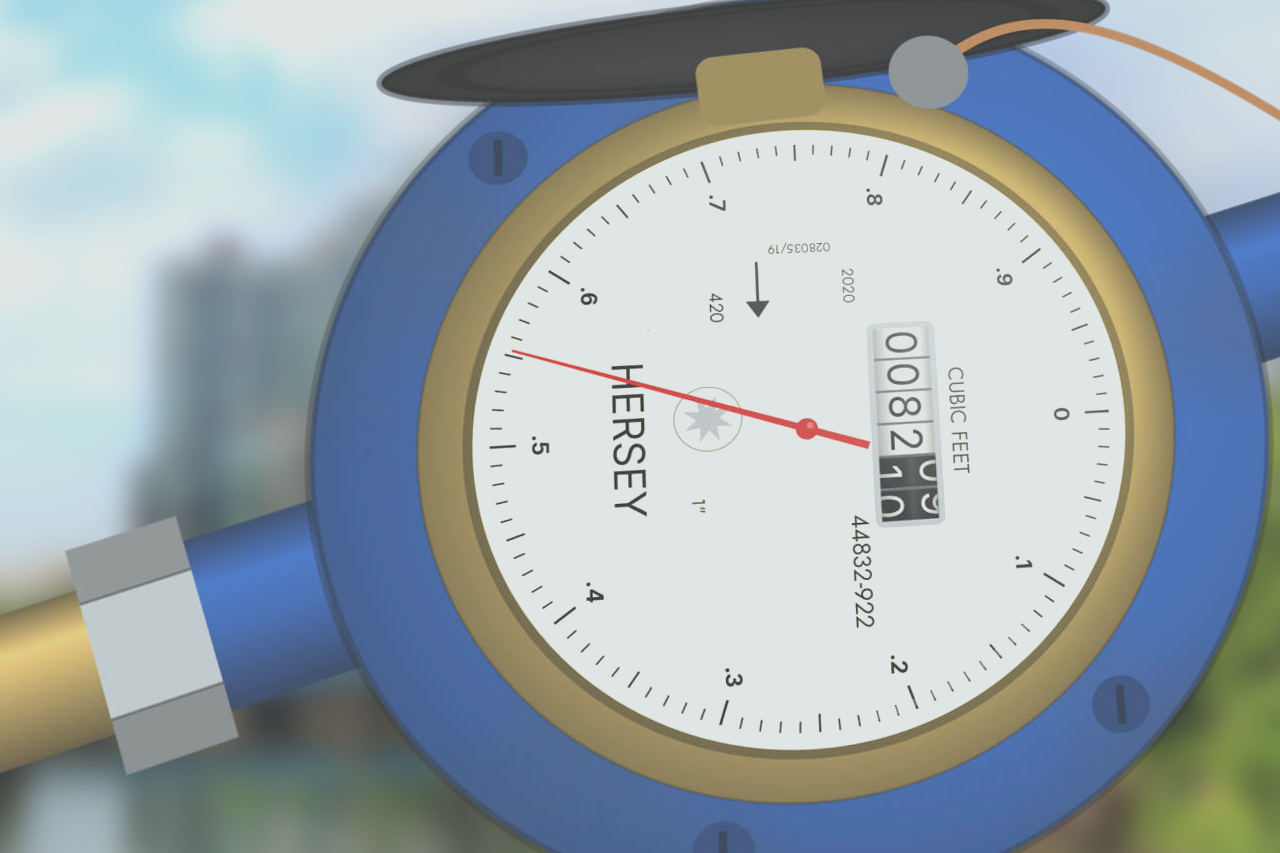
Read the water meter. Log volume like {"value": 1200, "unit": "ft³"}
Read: {"value": 8209.55, "unit": "ft³"}
